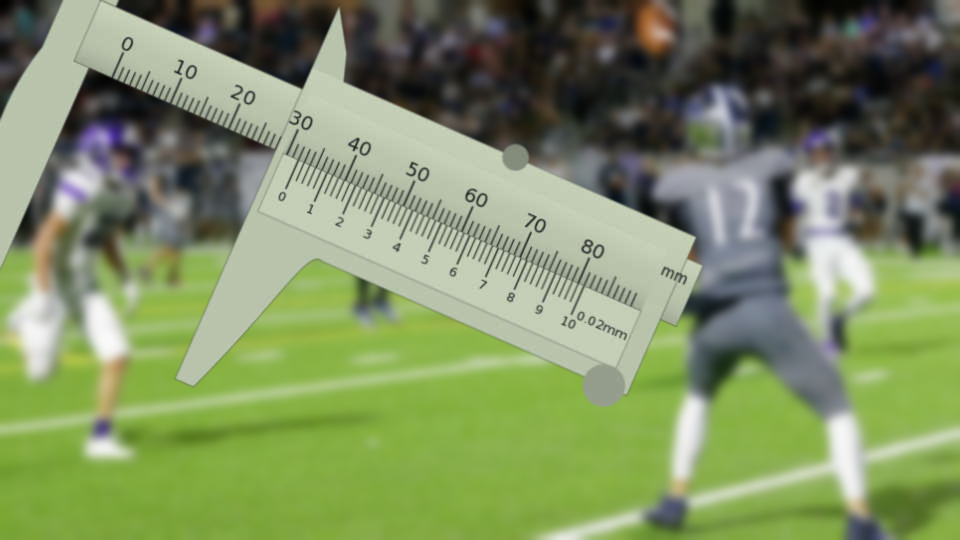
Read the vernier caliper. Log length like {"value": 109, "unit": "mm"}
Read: {"value": 32.0, "unit": "mm"}
